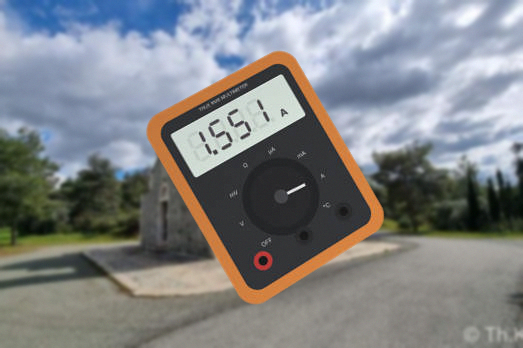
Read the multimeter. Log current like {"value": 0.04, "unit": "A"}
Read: {"value": 1.551, "unit": "A"}
